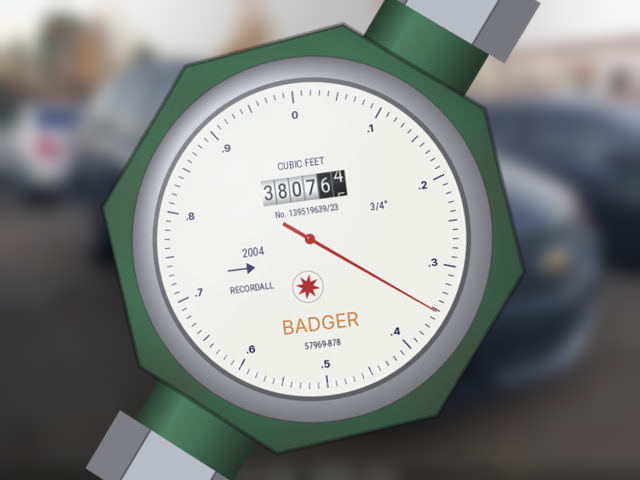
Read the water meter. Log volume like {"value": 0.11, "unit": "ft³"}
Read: {"value": 380764.35, "unit": "ft³"}
